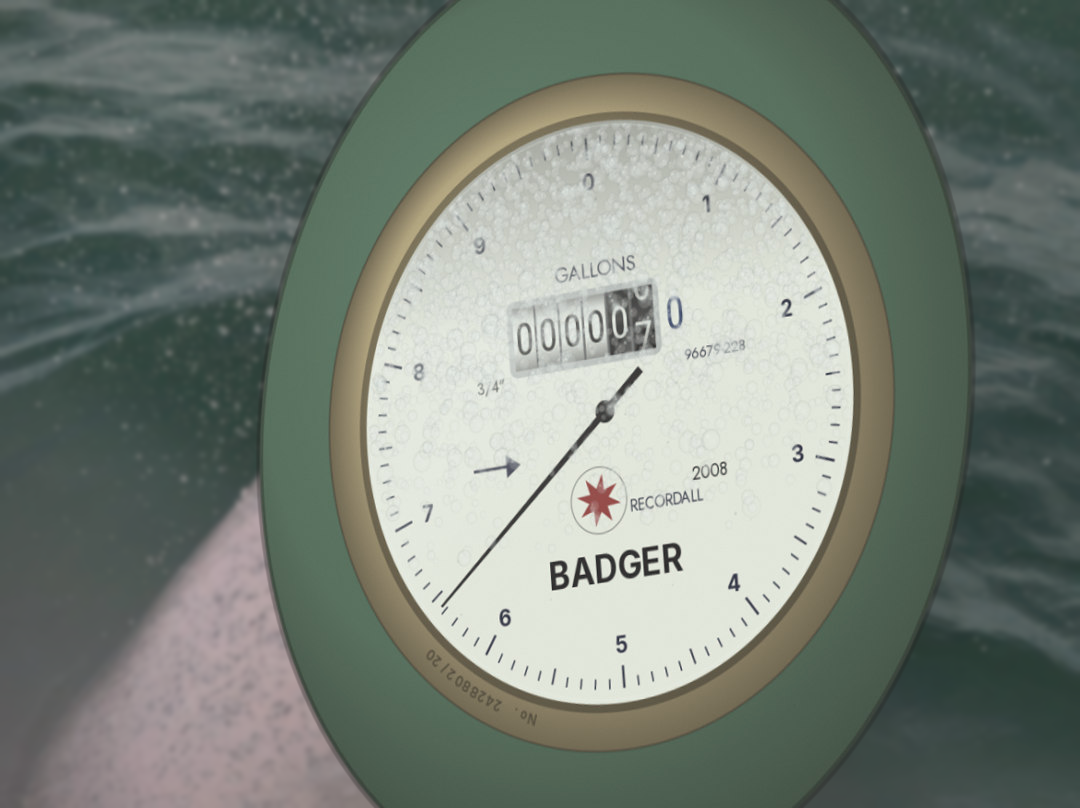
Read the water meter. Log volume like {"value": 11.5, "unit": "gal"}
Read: {"value": 66.4, "unit": "gal"}
